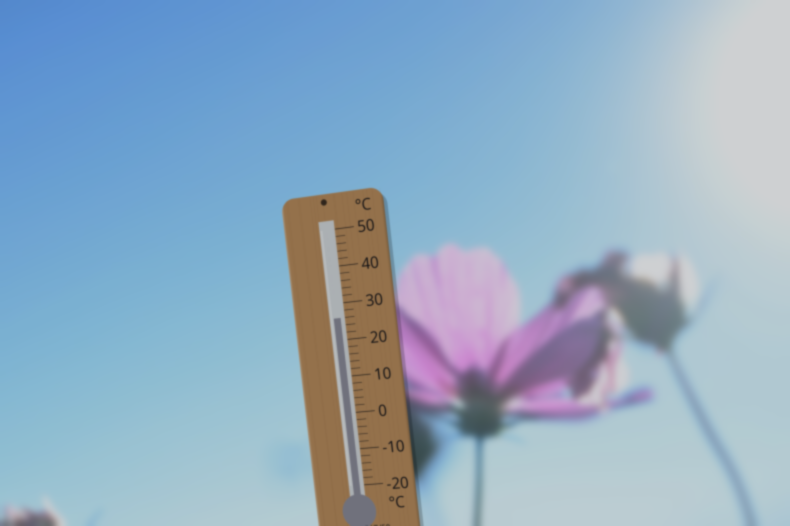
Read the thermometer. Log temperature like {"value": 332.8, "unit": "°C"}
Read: {"value": 26, "unit": "°C"}
